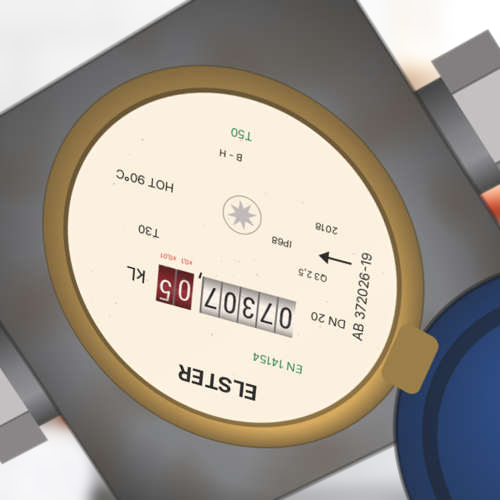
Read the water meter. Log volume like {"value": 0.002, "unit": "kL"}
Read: {"value": 7307.05, "unit": "kL"}
